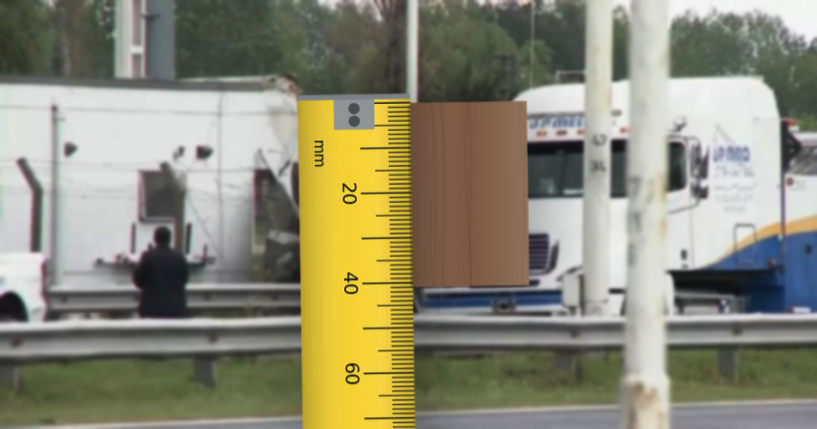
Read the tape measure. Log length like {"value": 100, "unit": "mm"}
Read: {"value": 41, "unit": "mm"}
